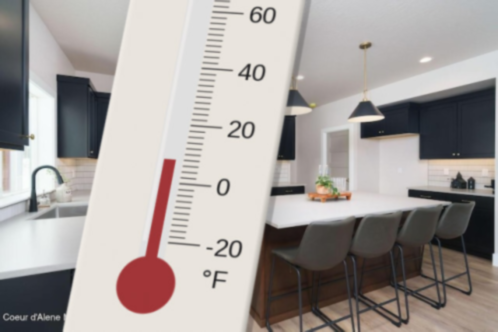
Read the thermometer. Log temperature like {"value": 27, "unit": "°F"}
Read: {"value": 8, "unit": "°F"}
